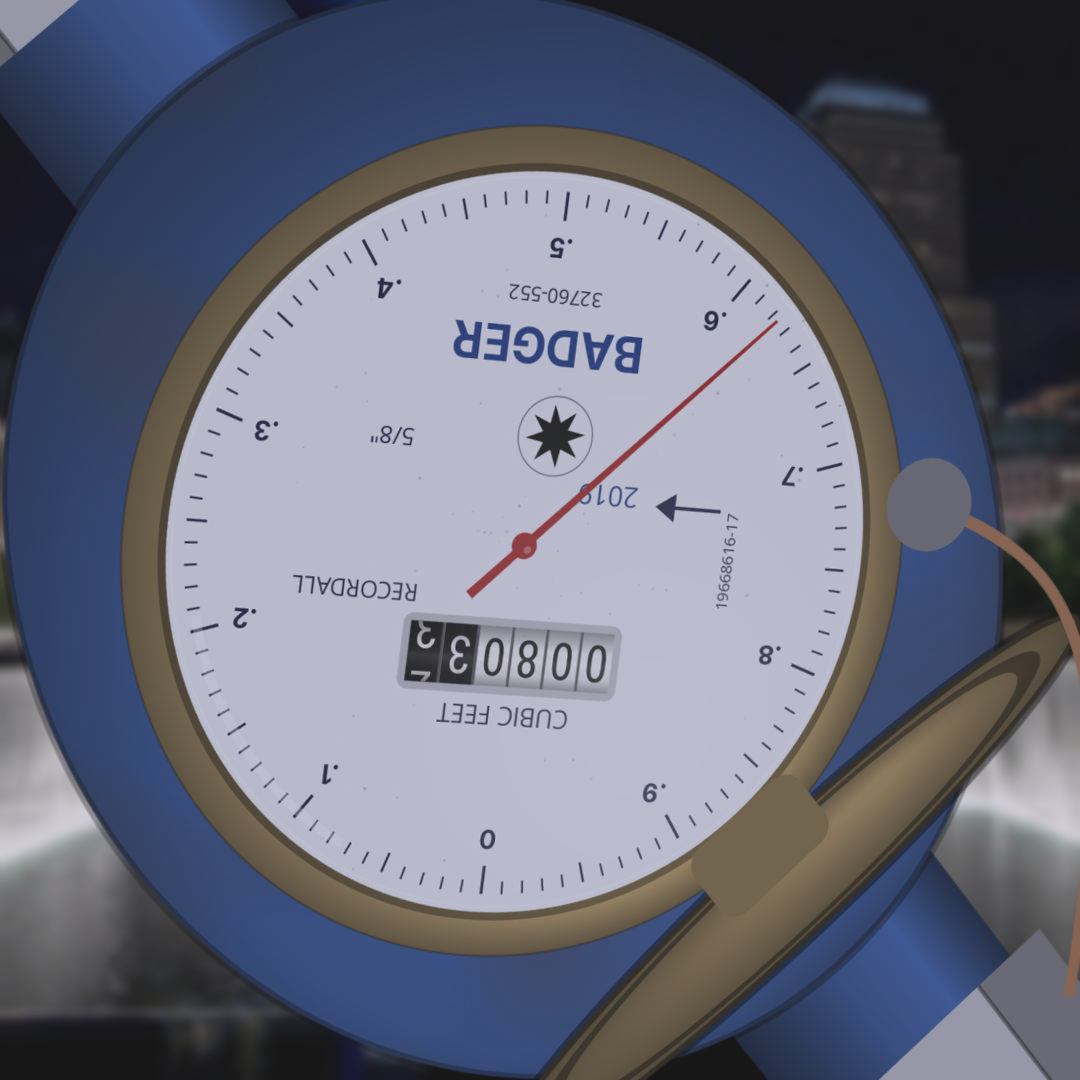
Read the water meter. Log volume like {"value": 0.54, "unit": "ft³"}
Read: {"value": 8032.62, "unit": "ft³"}
